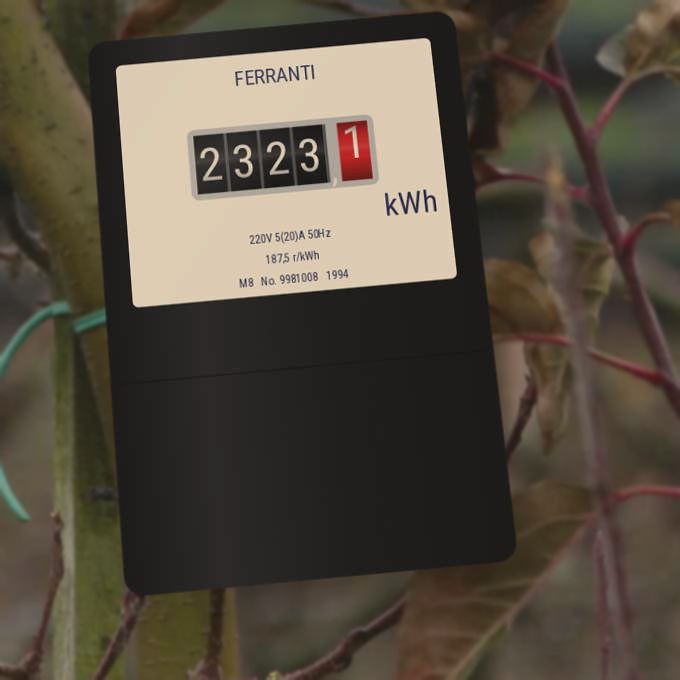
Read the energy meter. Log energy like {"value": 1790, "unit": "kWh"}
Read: {"value": 2323.1, "unit": "kWh"}
